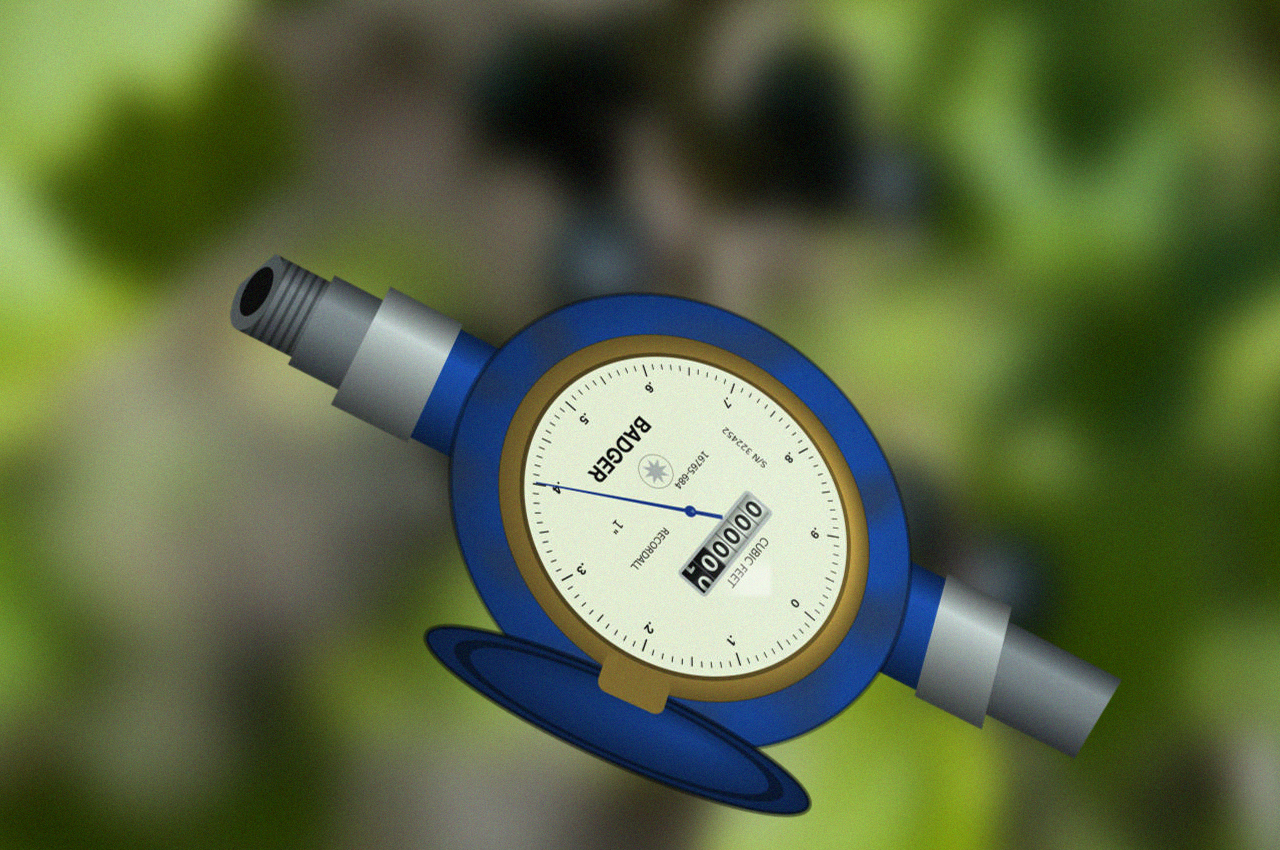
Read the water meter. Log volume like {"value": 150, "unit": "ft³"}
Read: {"value": 0.40, "unit": "ft³"}
